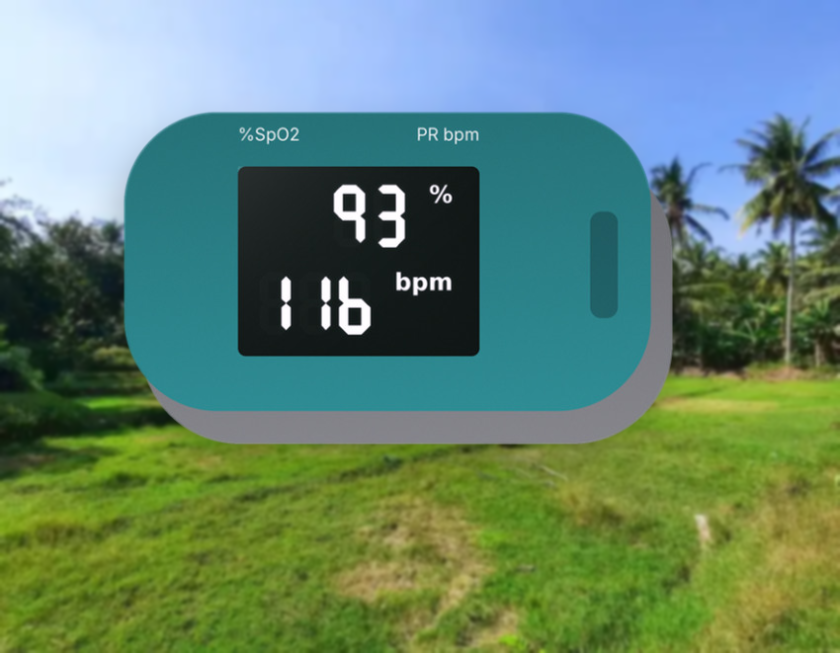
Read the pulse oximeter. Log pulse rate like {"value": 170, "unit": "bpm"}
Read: {"value": 116, "unit": "bpm"}
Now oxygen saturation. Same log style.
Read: {"value": 93, "unit": "%"}
